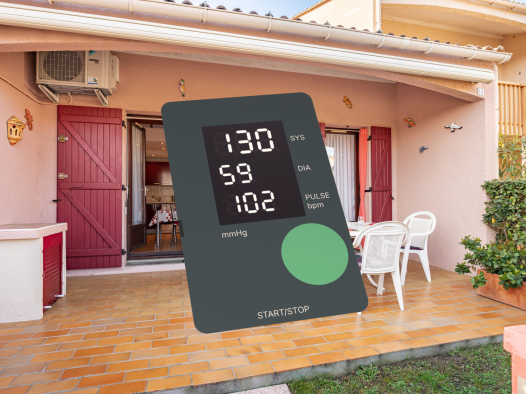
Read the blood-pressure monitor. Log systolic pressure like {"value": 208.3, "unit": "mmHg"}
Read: {"value": 130, "unit": "mmHg"}
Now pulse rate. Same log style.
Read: {"value": 102, "unit": "bpm"}
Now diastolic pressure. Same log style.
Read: {"value": 59, "unit": "mmHg"}
